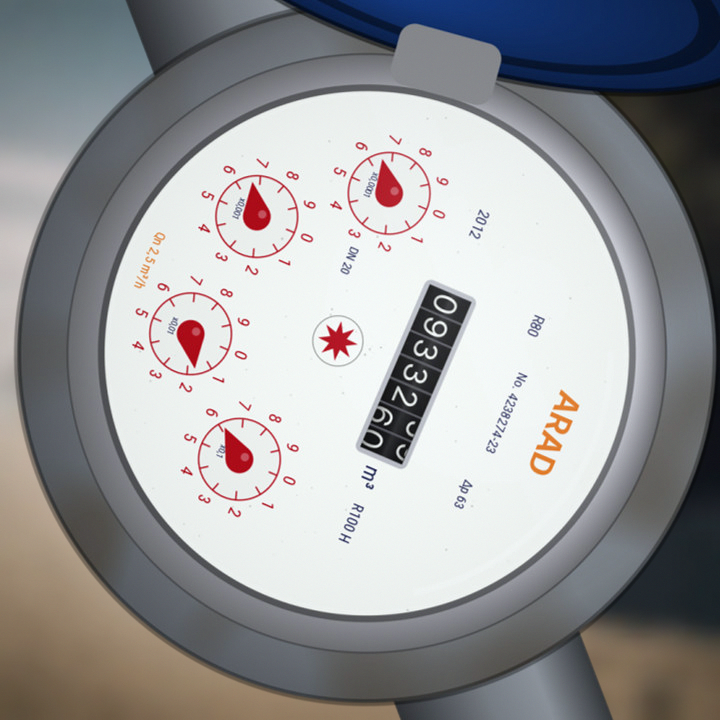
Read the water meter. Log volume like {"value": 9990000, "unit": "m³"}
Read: {"value": 933259.6166, "unit": "m³"}
